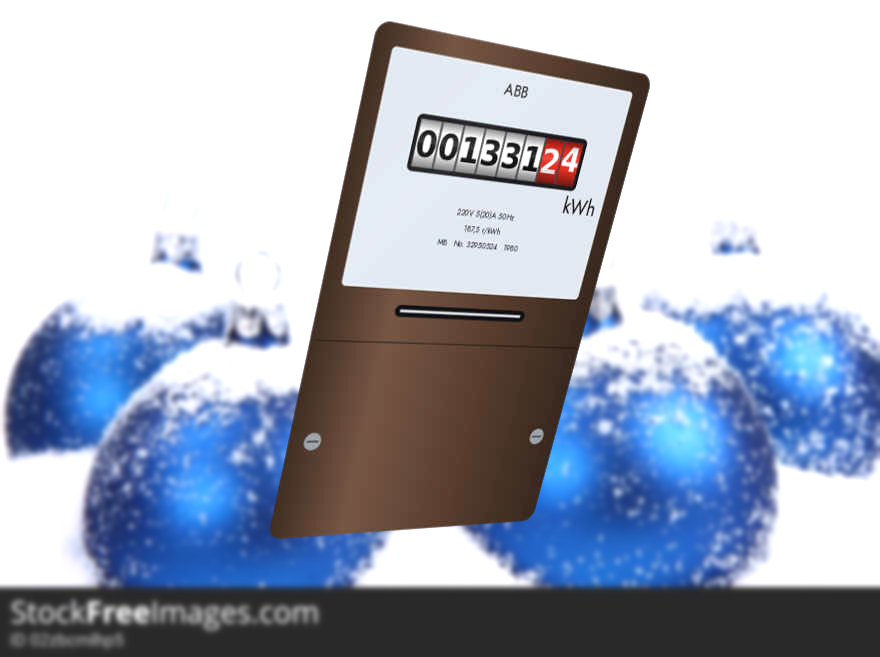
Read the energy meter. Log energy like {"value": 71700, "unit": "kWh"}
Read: {"value": 1331.24, "unit": "kWh"}
